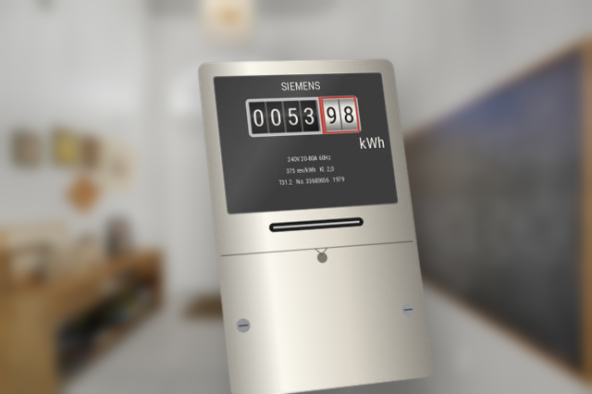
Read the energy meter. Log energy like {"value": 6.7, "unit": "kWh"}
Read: {"value": 53.98, "unit": "kWh"}
